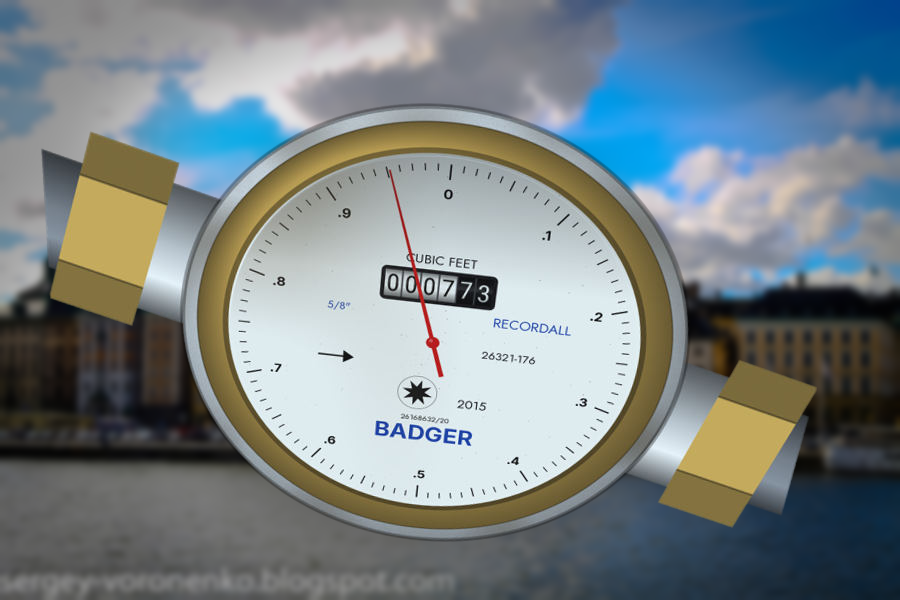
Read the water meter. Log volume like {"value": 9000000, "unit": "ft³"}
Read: {"value": 772.95, "unit": "ft³"}
